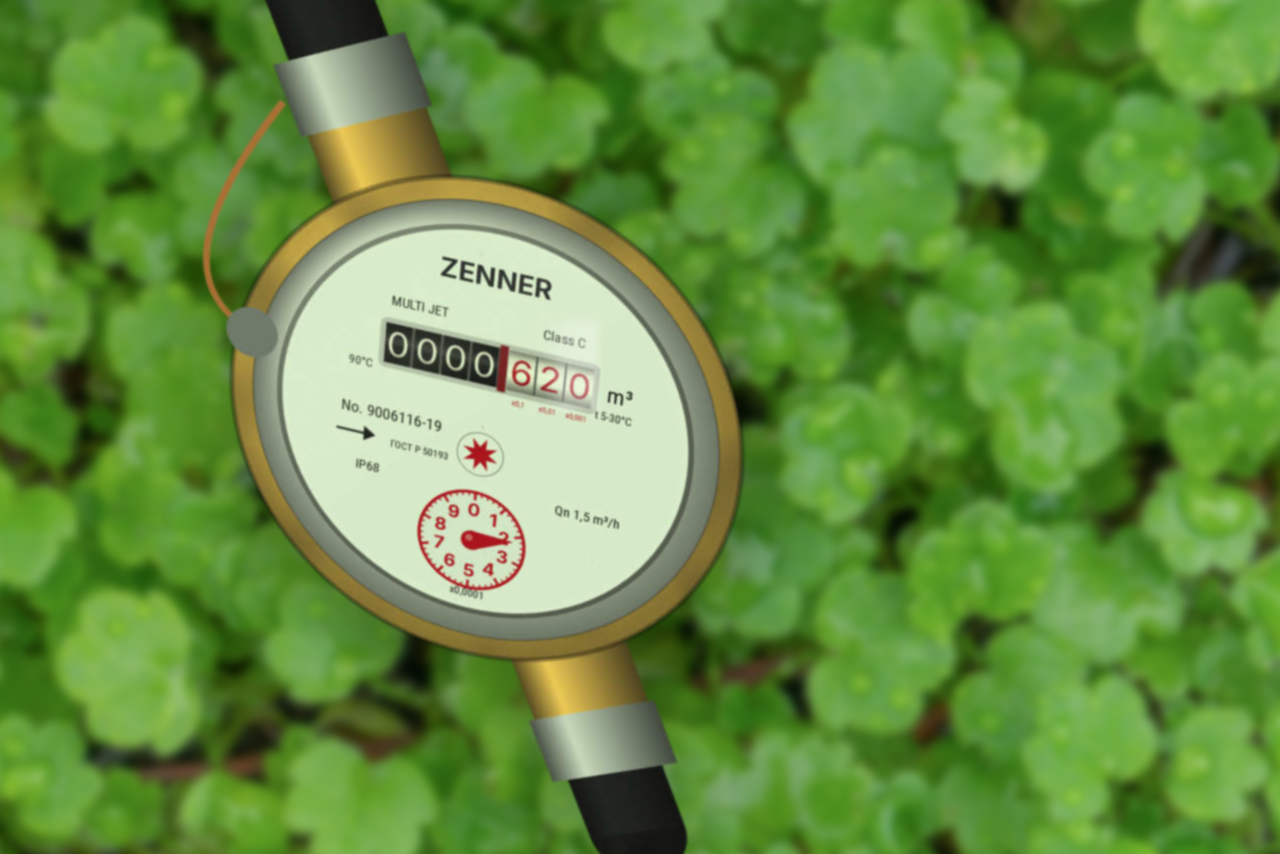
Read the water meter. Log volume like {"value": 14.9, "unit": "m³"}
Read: {"value": 0.6202, "unit": "m³"}
